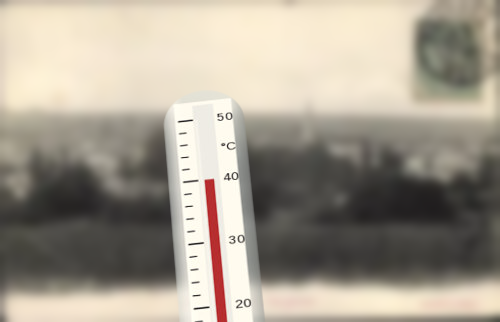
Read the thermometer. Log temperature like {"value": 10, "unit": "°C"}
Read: {"value": 40, "unit": "°C"}
